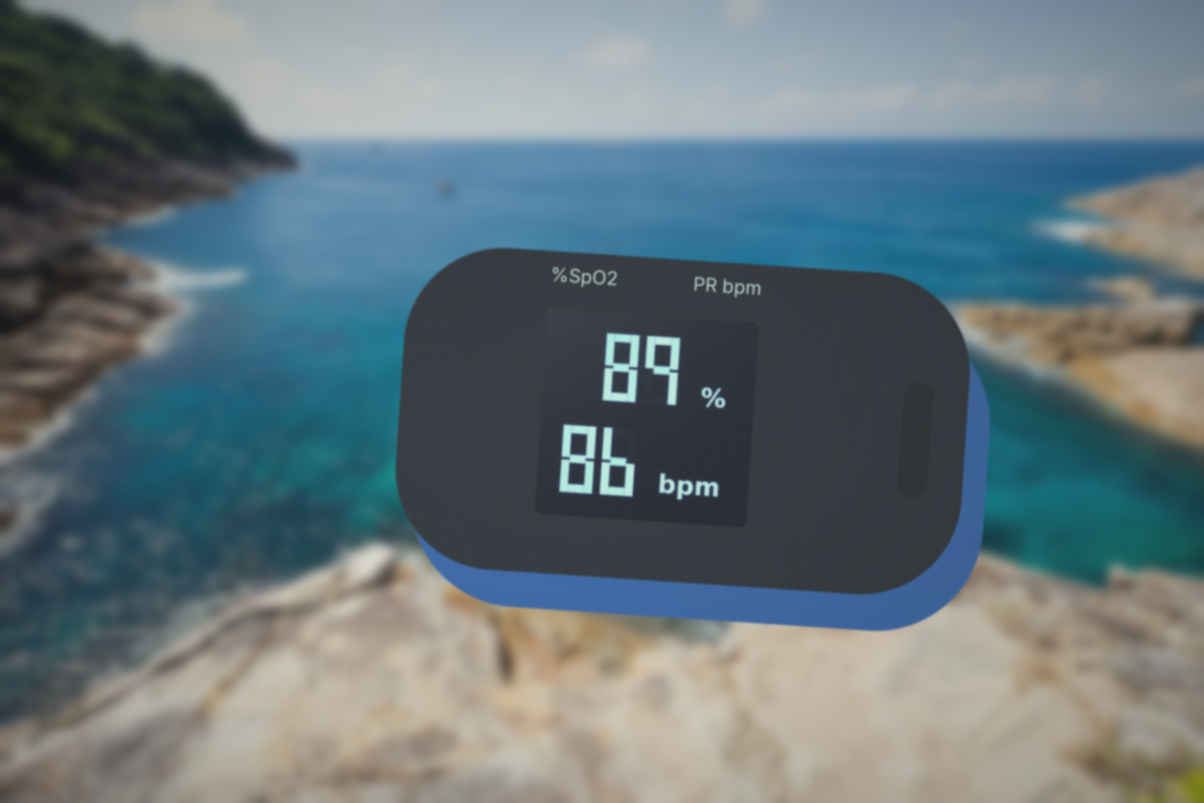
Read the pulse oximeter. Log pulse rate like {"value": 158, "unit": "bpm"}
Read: {"value": 86, "unit": "bpm"}
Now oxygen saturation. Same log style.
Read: {"value": 89, "unit": "%"}
